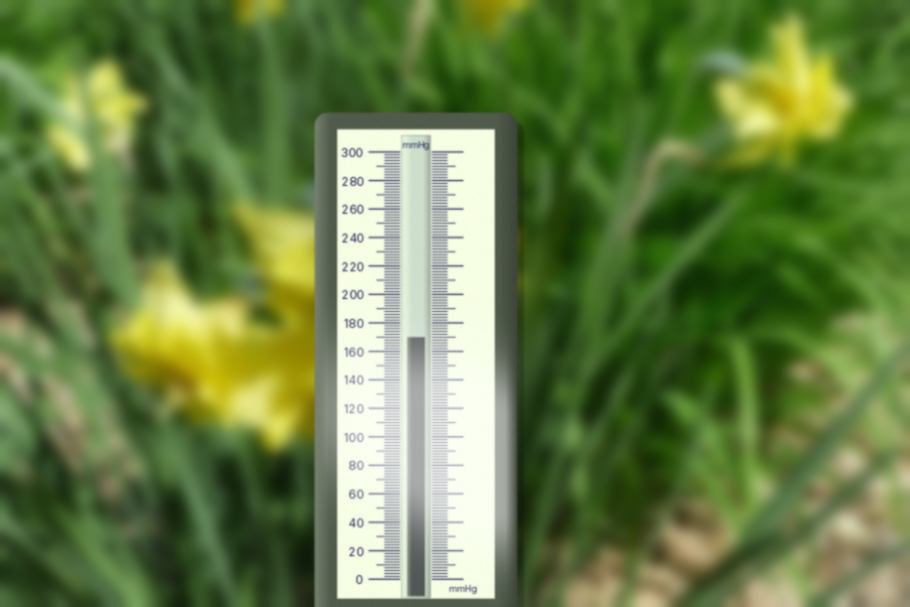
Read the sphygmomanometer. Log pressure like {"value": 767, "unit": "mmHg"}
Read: {"value": 170, "unit": "mmHg"}
